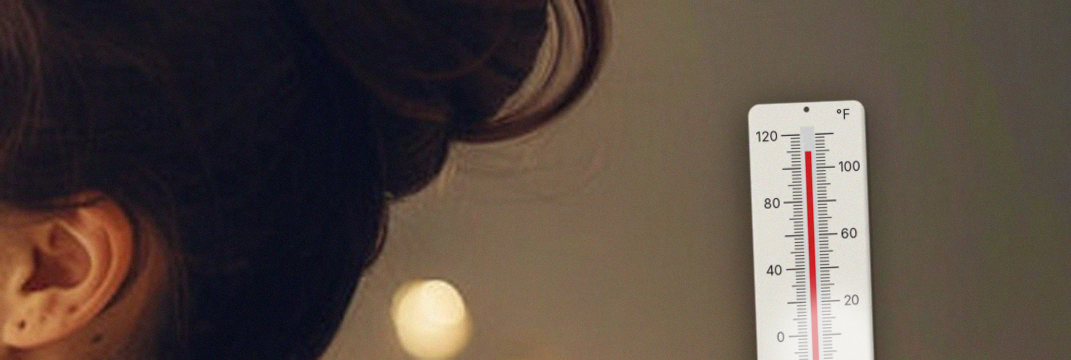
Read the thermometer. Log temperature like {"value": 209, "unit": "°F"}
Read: {"value": 110, "unit": "°F"}
